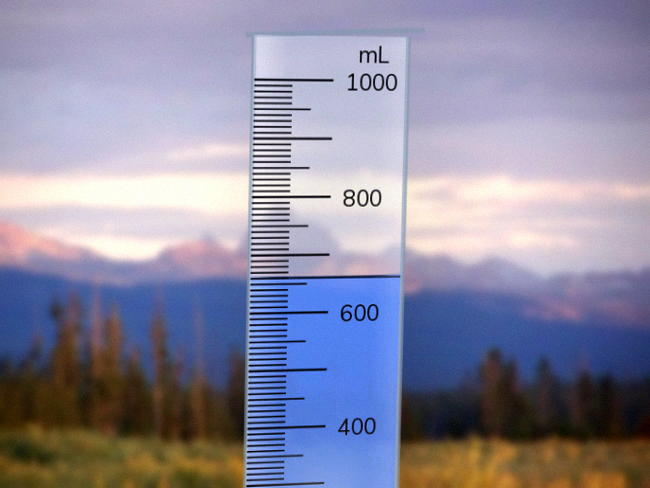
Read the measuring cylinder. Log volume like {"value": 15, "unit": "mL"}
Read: {"value": 660, "unit": "mL"}
